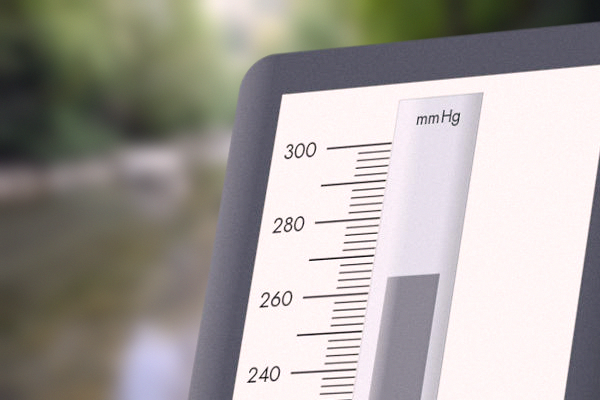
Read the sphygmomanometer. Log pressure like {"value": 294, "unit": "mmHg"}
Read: {"value": 264, "unit": "mmHg"}
